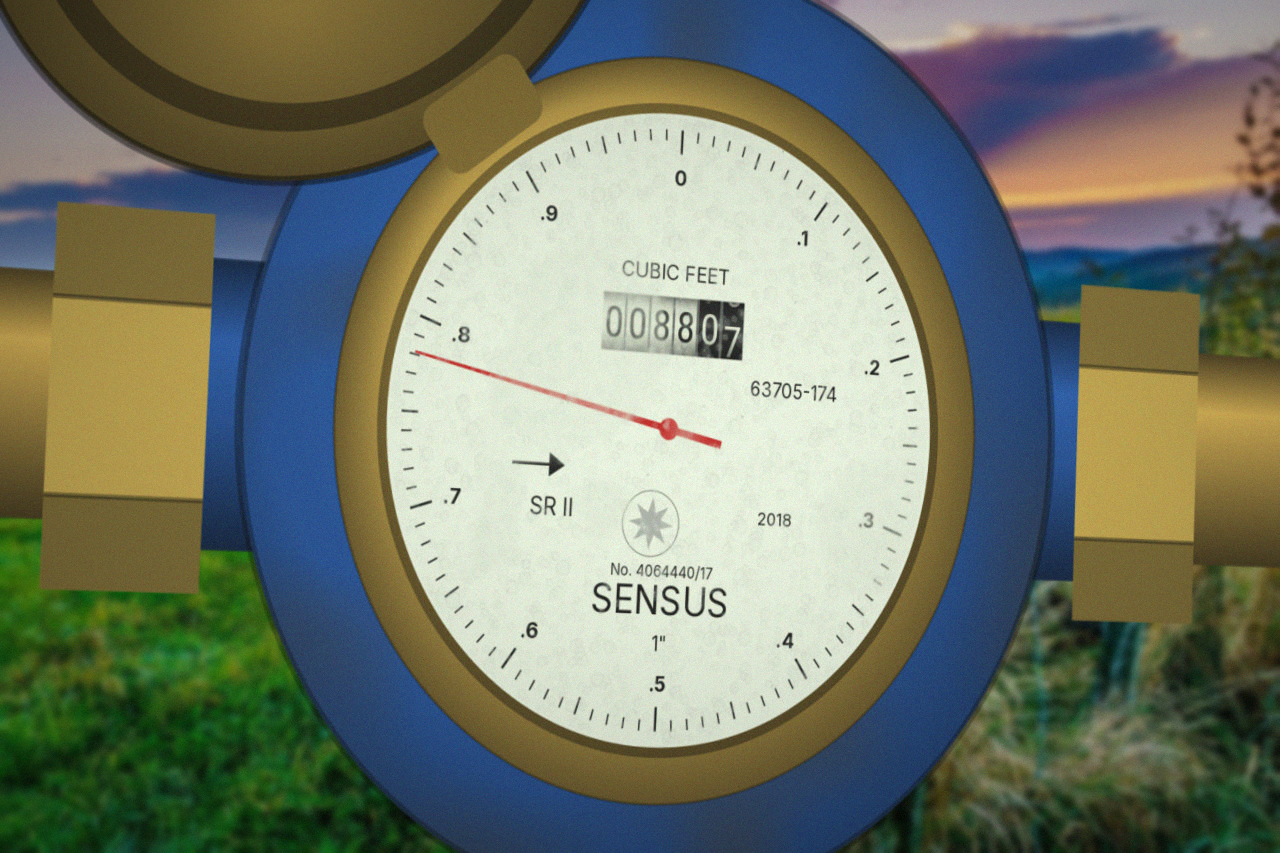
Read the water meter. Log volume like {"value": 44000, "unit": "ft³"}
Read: {"value": 8806.78, "unit": "ft³"}
